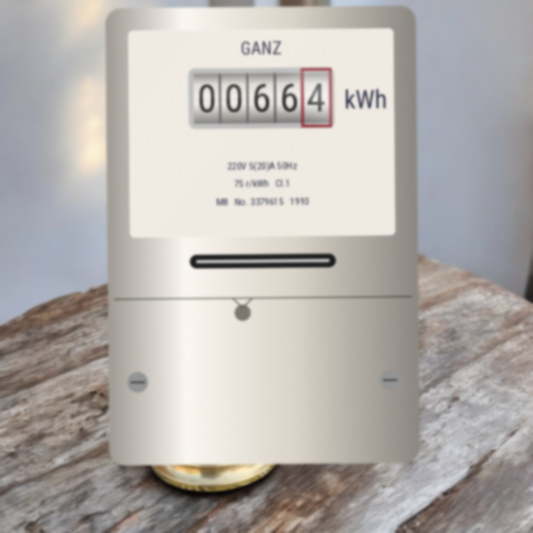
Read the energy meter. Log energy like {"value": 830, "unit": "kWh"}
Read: {"value": 66.4, "unit": "kWh"}
